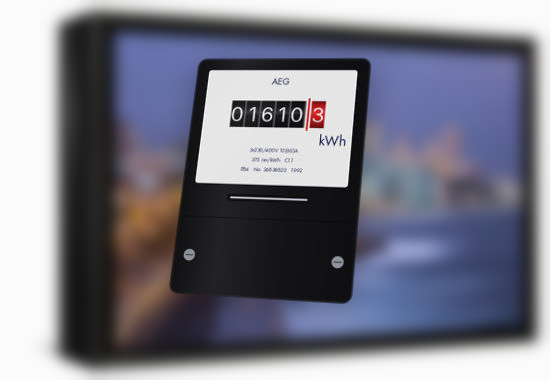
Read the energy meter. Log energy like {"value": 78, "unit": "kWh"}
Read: {"value": 1610.3, "unit": "kWh"}
